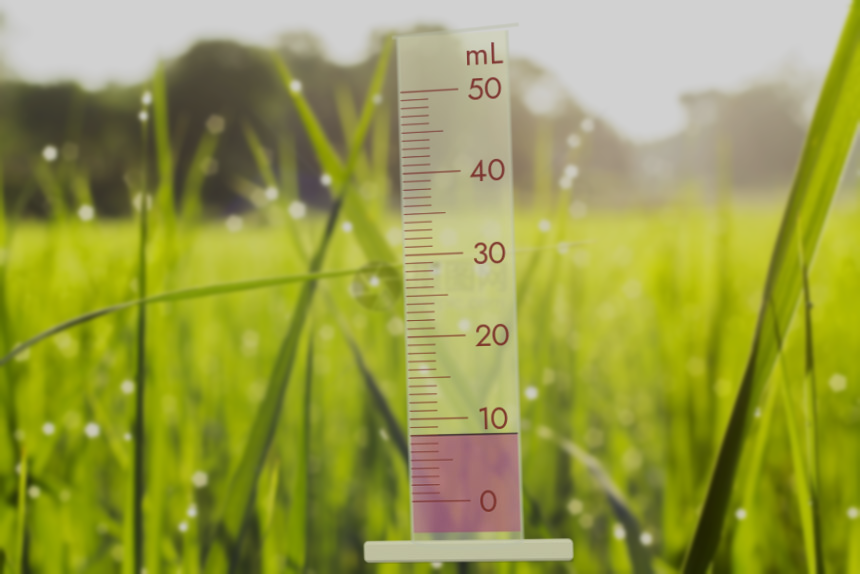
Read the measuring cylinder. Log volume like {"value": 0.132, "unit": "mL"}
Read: {"value": 8, "unit": "mL"}
